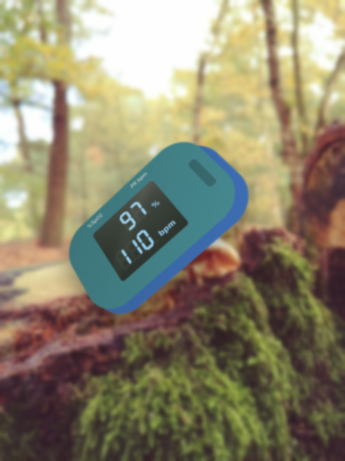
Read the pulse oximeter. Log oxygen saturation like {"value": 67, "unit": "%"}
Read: {"value": 97, "unit": "%"}
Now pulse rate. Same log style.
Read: {"value": 110, "unit": "bpm"}
